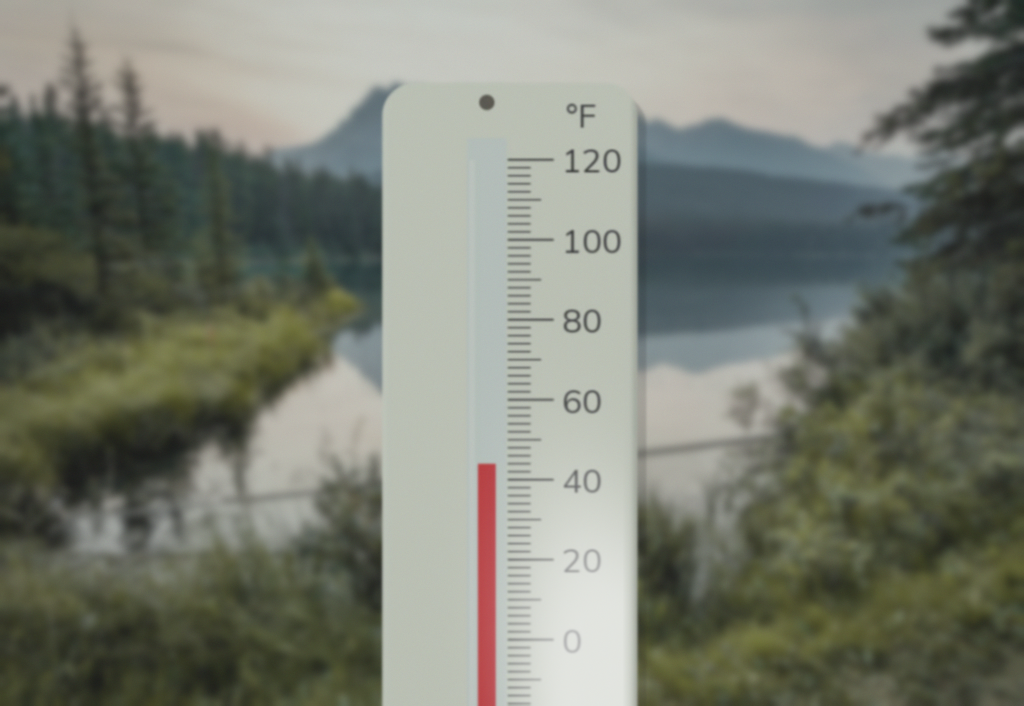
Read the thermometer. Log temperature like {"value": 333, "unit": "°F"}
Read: {"value": 44, "unit": "°F"}
